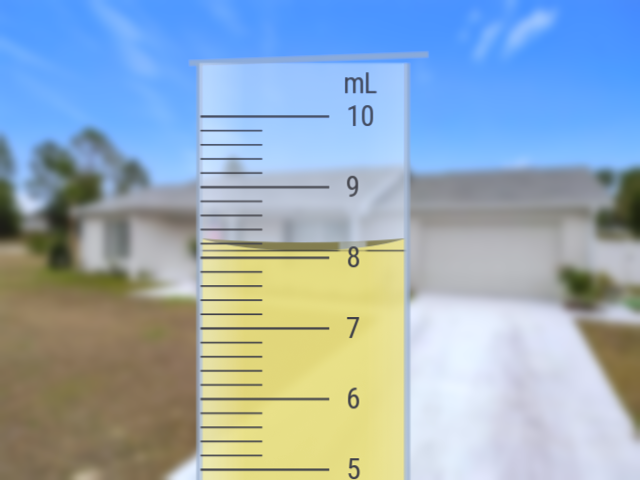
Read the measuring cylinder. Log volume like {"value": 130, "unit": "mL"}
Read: {"value": 8.1, "unit": "mL"}
